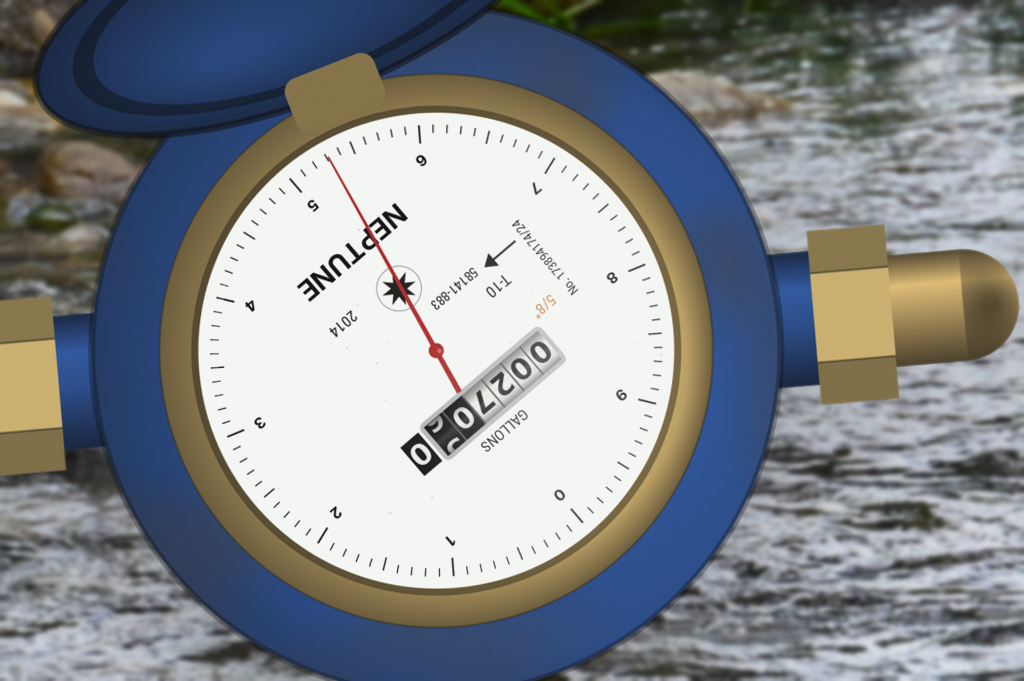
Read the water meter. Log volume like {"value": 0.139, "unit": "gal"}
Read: {"value": 27055.3, "unit": "gal"}
